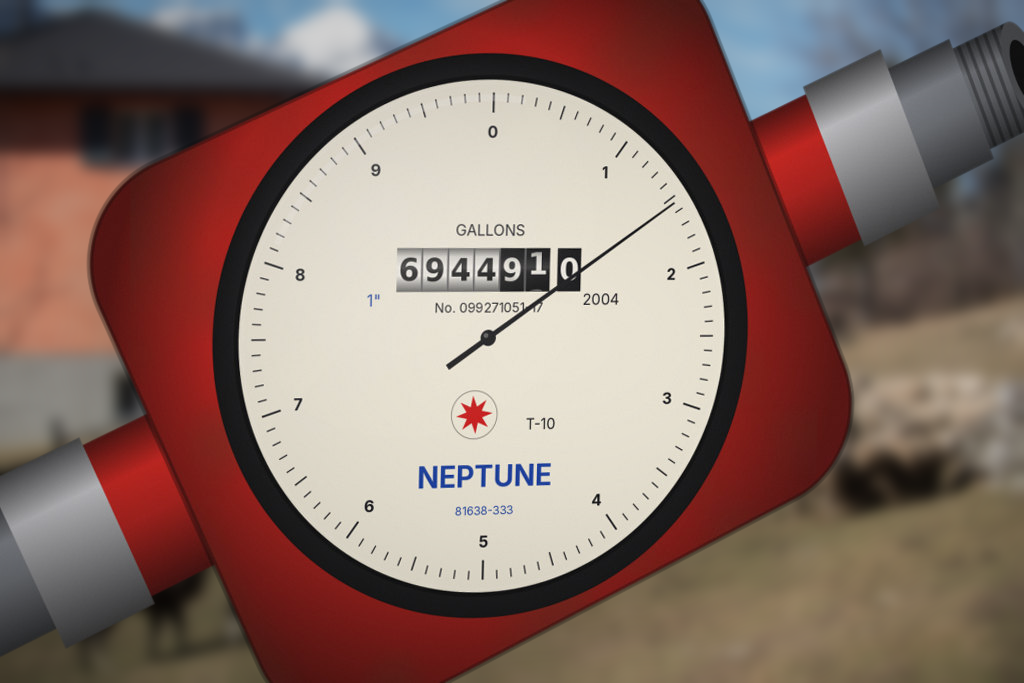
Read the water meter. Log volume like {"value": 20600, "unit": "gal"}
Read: {"value": 6944911.5, "unit": "gal"}
